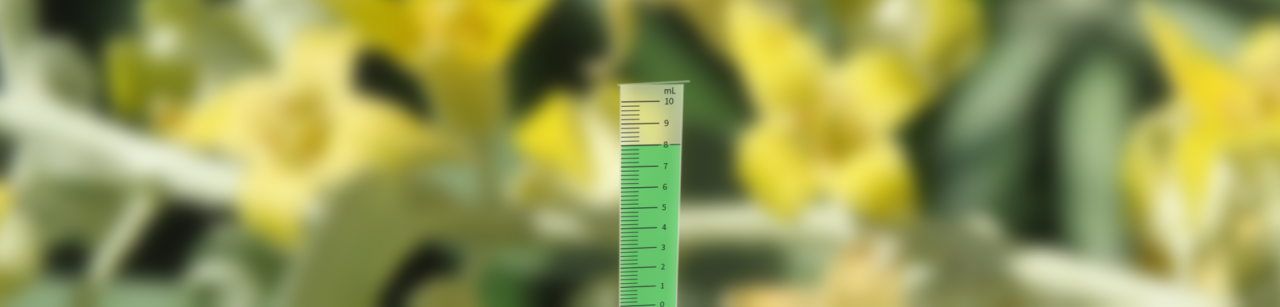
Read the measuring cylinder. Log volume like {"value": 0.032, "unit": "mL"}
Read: {"value": 8, "unit": "mL"}
